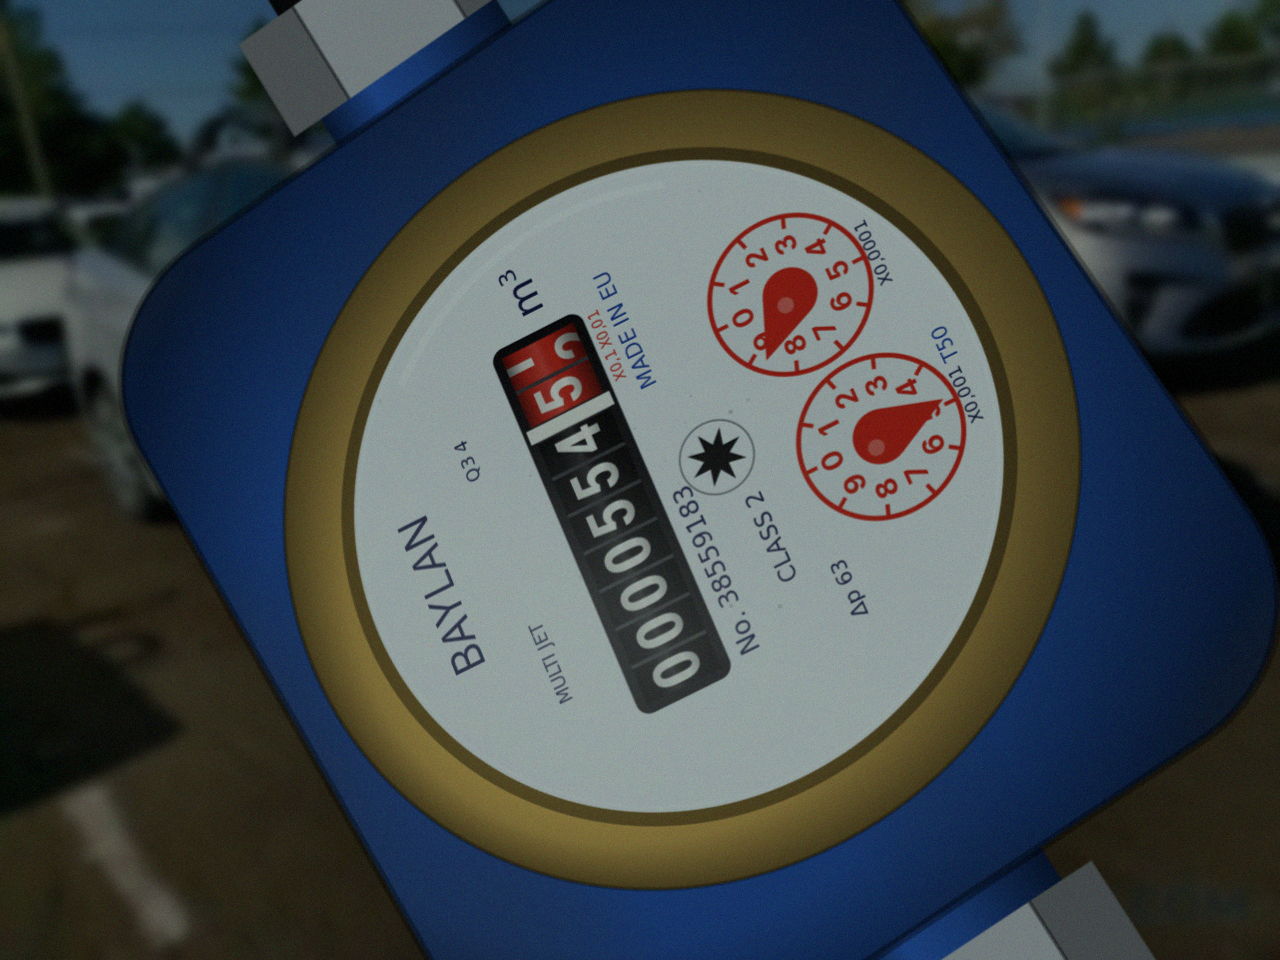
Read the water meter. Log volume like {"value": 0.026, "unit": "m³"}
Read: {"value": 554.5148, "unit": "m³"}
